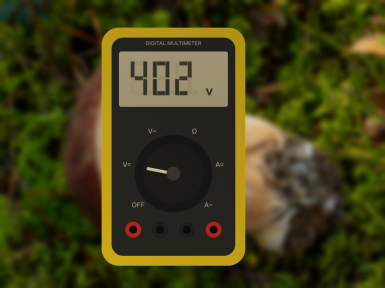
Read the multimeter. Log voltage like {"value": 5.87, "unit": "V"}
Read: {"value": 402, "unit": "V"}
